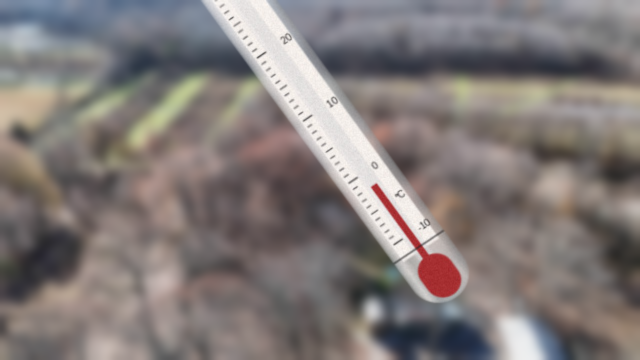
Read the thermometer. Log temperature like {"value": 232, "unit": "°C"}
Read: {"value": -2, "unit": "°C"}
